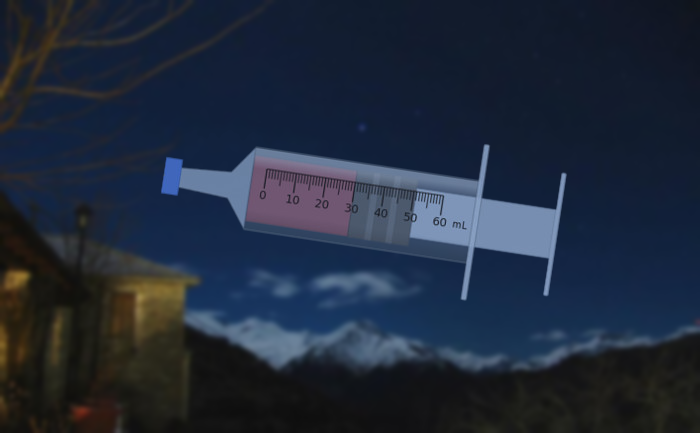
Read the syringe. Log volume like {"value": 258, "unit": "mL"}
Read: {"value": 30, "unit": "mL"}
